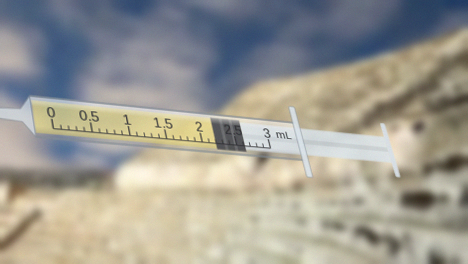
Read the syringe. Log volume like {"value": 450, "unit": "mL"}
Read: {"value": 2.2, "unit": "mL"}
